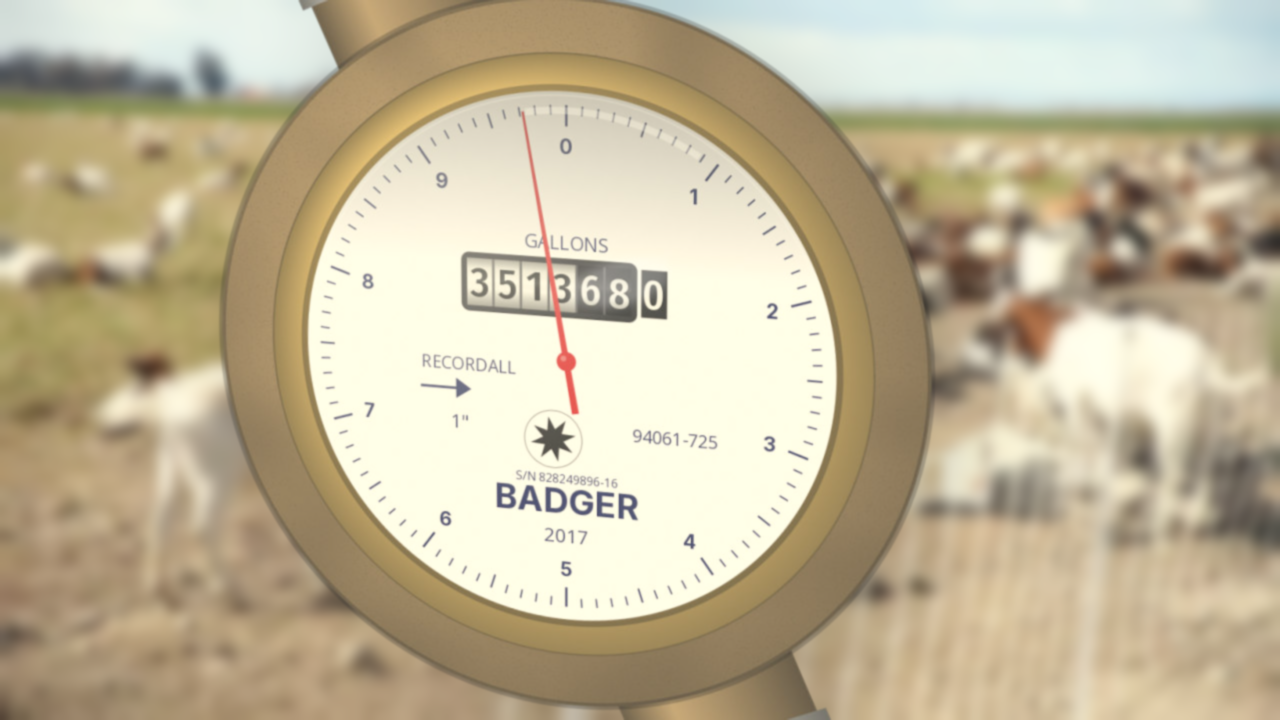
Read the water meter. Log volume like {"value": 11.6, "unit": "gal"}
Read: {"value": 3513679.7, "unit": "gal"}
